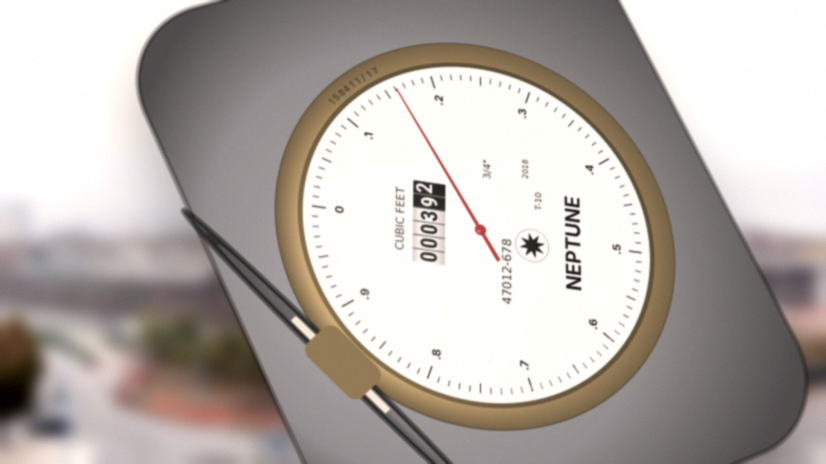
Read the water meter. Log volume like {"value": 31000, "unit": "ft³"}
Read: {"value": 392.16, "unit": "ft³"}
